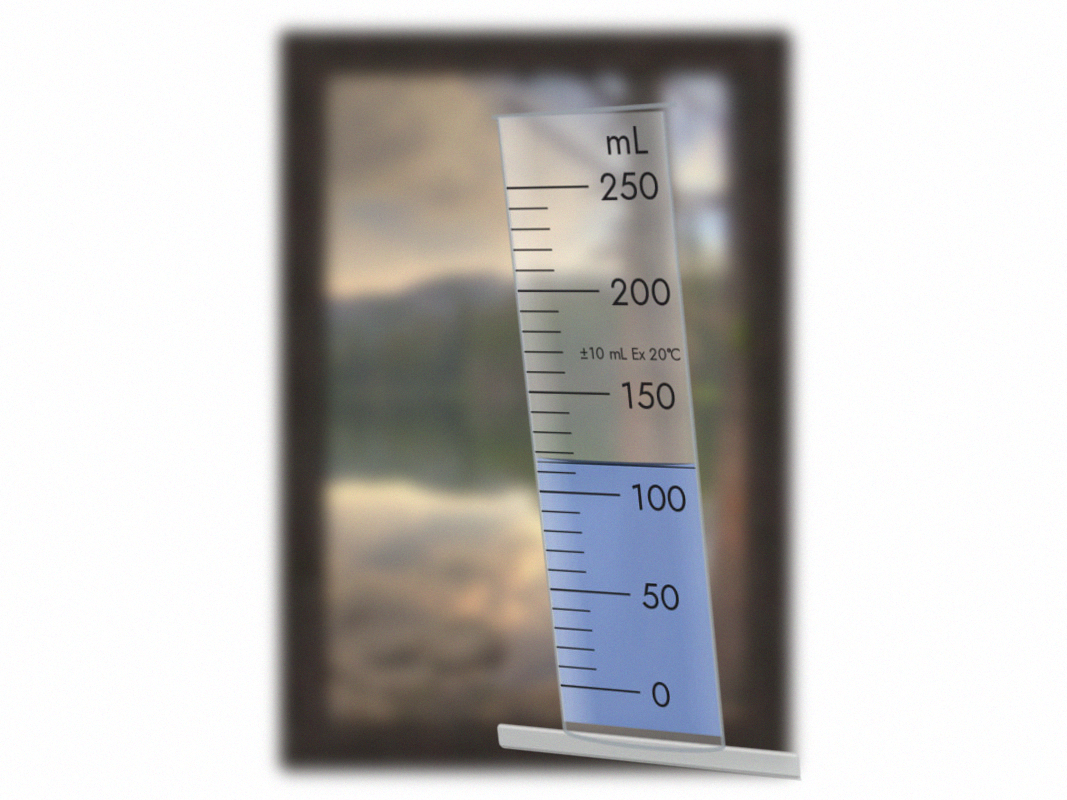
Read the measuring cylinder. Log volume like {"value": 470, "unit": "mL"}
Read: {"value": 115, "unit": "mL"}
